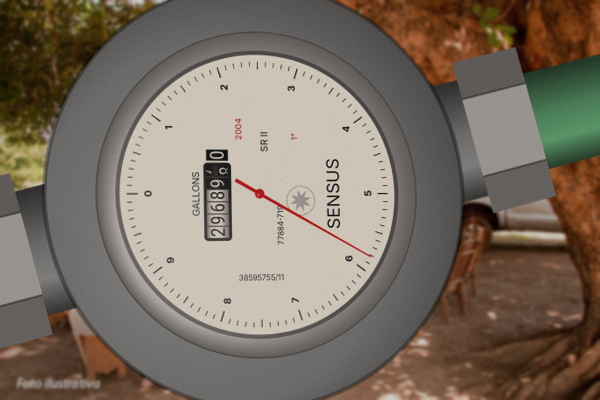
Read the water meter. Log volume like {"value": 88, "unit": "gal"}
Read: {"value": 2968975.8, "unit": "gal"}
